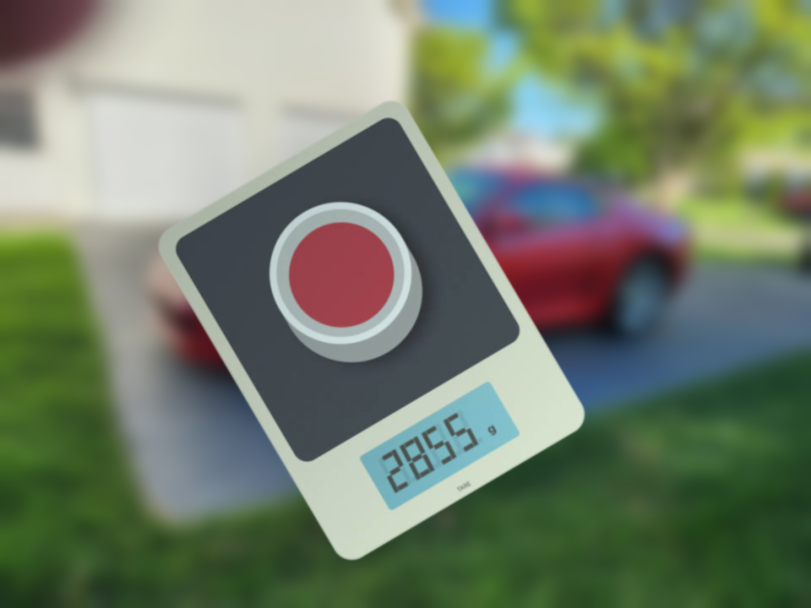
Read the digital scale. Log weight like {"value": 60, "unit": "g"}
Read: {"value": 2855, "unit": "g"}
